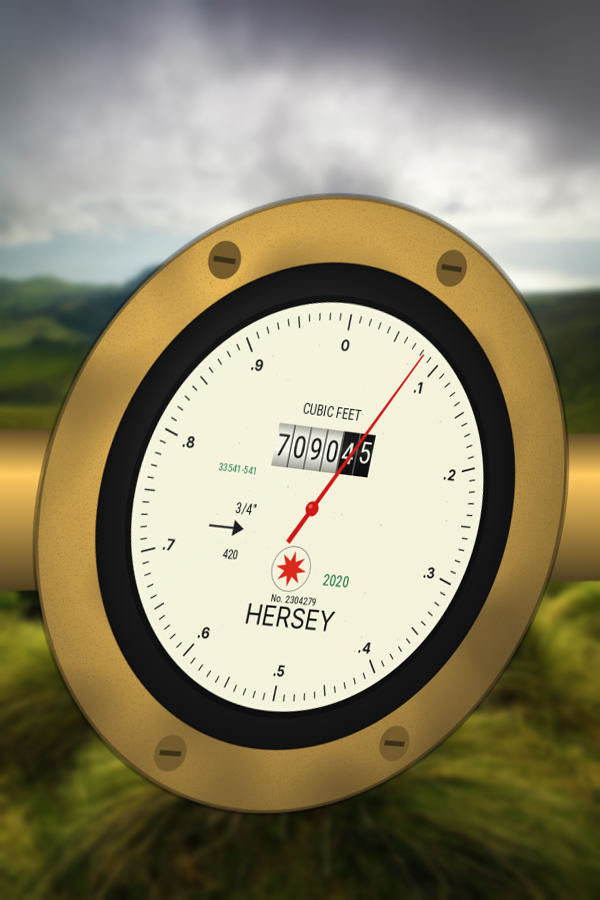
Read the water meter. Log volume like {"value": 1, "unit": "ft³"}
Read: {"value": 709045.08, "unit": "ft³"}
